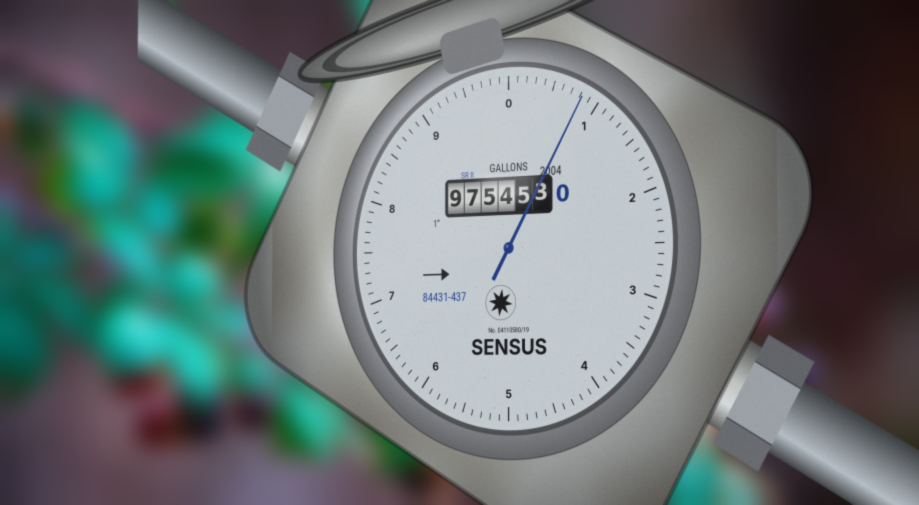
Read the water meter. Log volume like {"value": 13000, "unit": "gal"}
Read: {"value": 9754530.8, "unit": "gal"}
